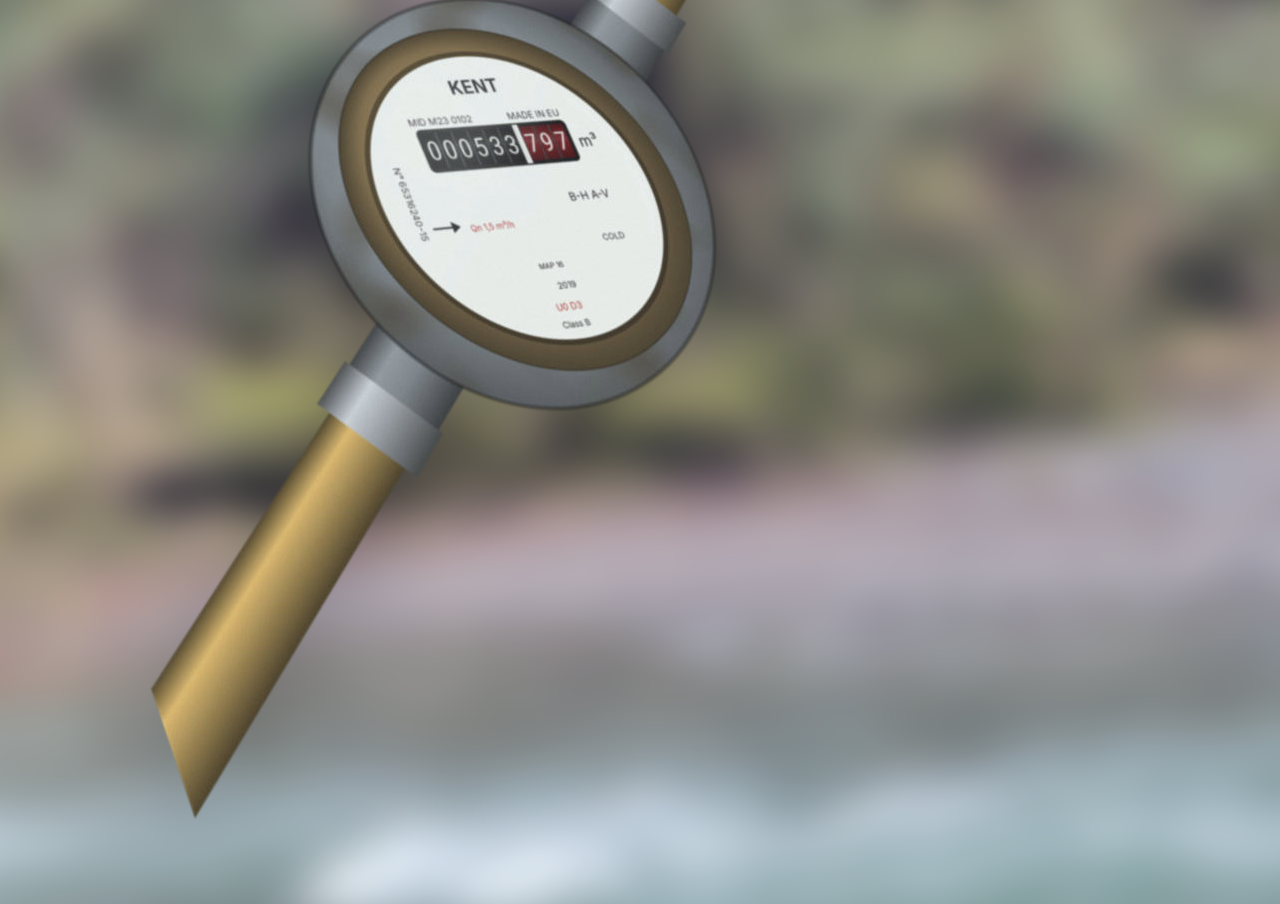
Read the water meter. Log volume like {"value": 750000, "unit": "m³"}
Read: {"value": 533.797, "unit": "m³"}
